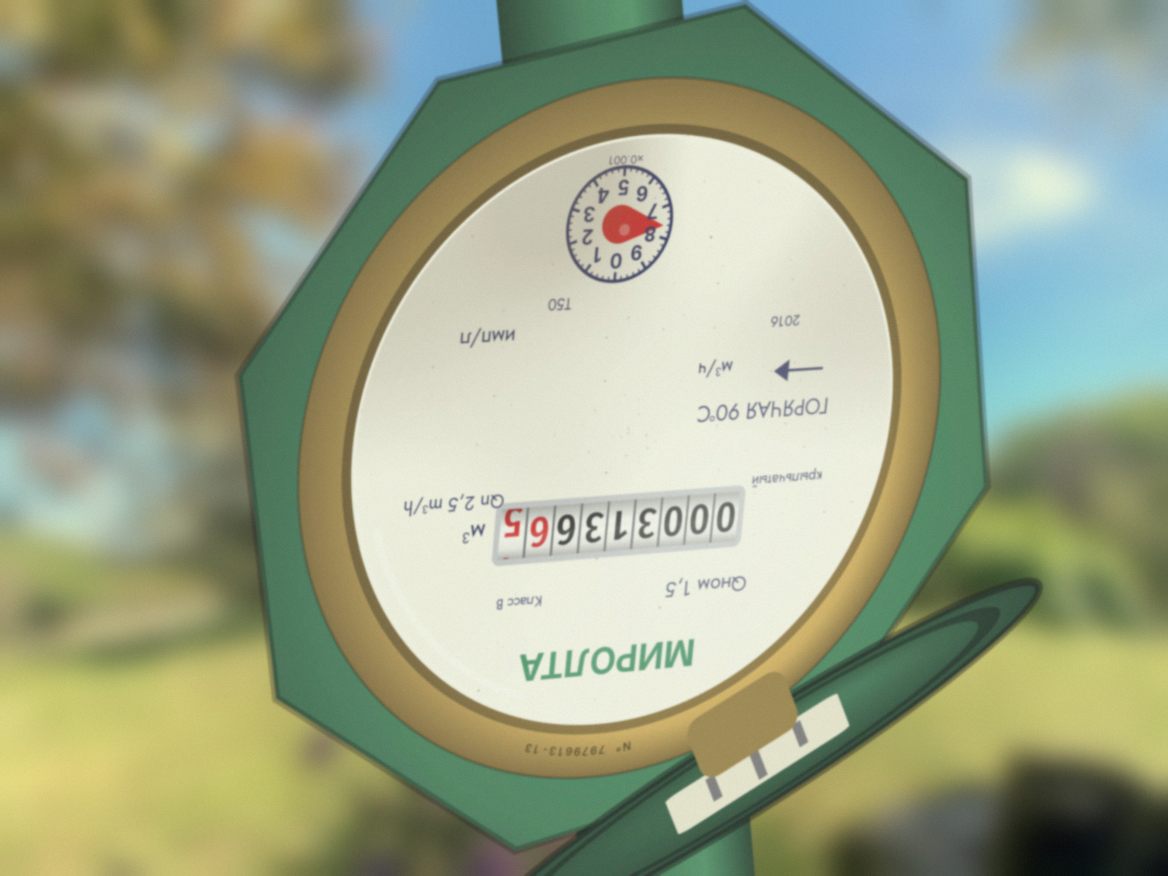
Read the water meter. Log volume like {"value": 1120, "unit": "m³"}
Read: {"value": 3136.647, "unit": "m³"}
